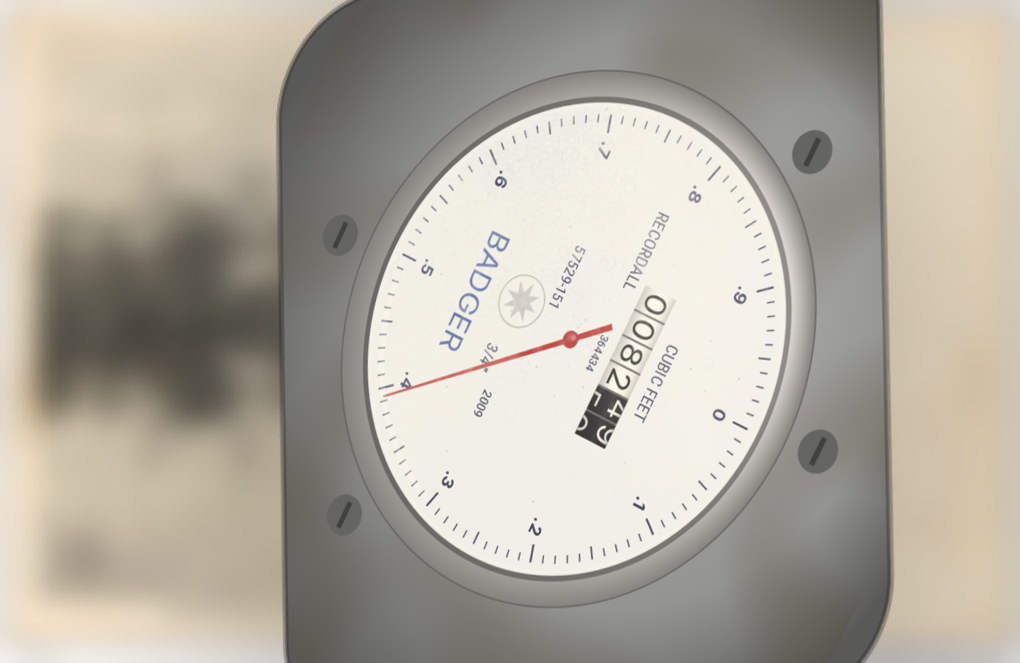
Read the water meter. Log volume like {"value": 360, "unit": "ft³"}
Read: {"value": 8249.39, "unit": "ft³"}
